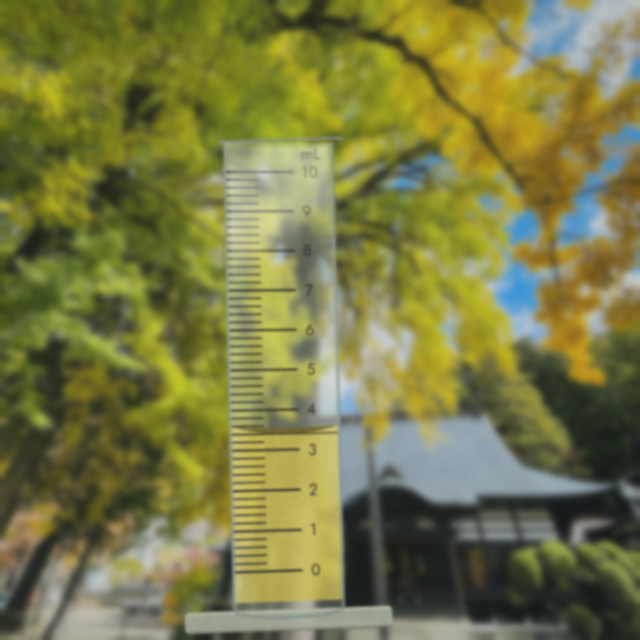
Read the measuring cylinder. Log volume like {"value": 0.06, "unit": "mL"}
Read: {"value": 3.4, "unit": "mL"}
